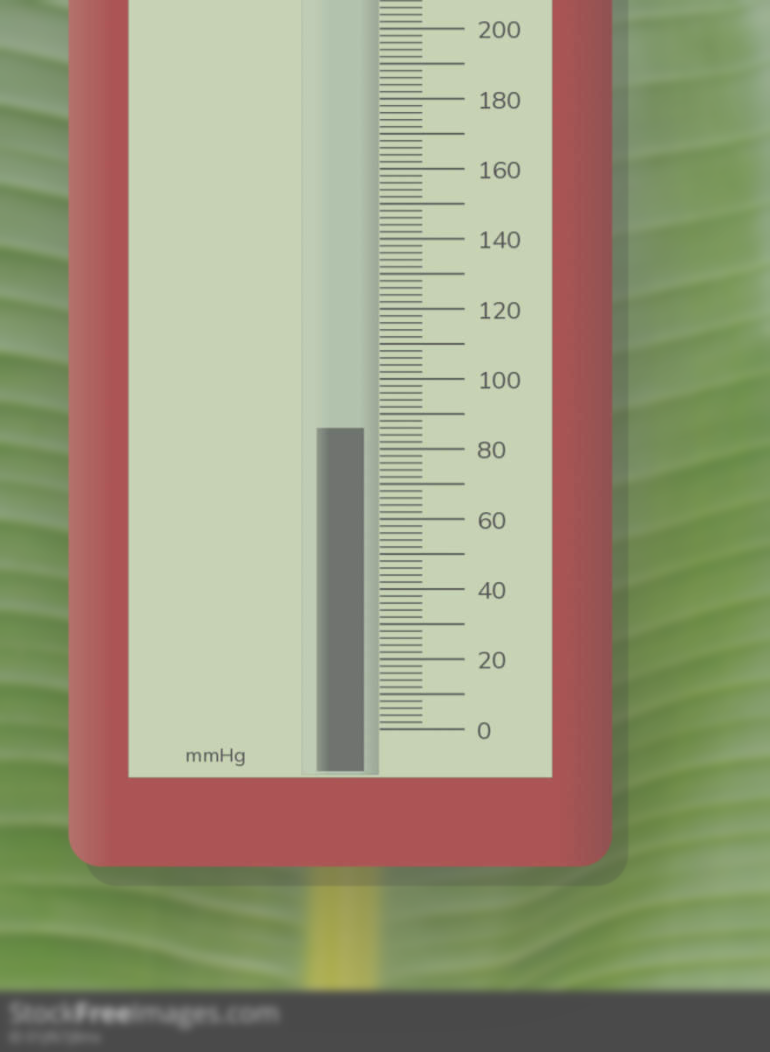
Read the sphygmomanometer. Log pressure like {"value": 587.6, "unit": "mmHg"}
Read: {"value": 86, "unit": "mmHg"}
